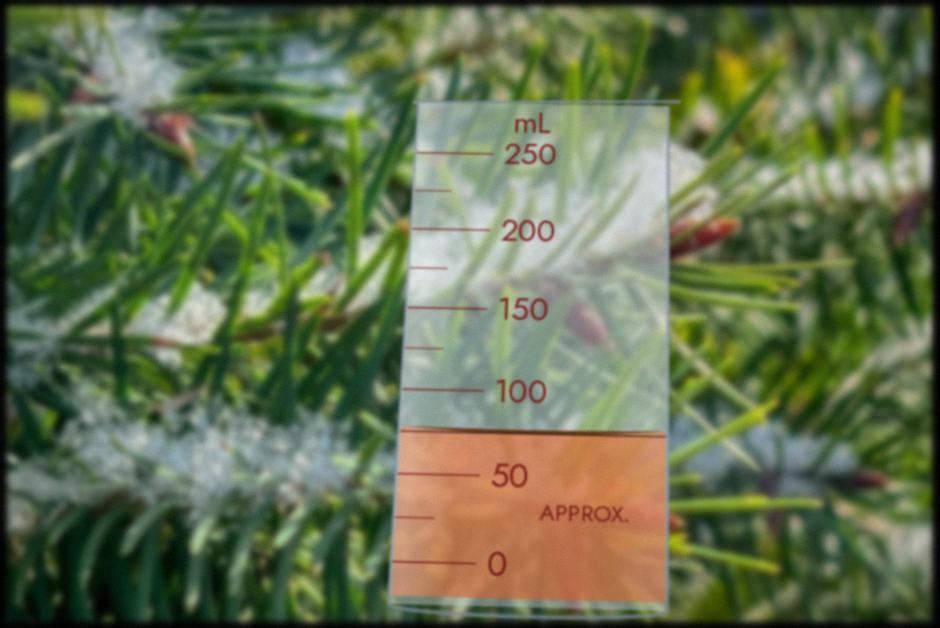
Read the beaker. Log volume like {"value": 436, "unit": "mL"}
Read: {"value": 75, "unit": "mL"}
